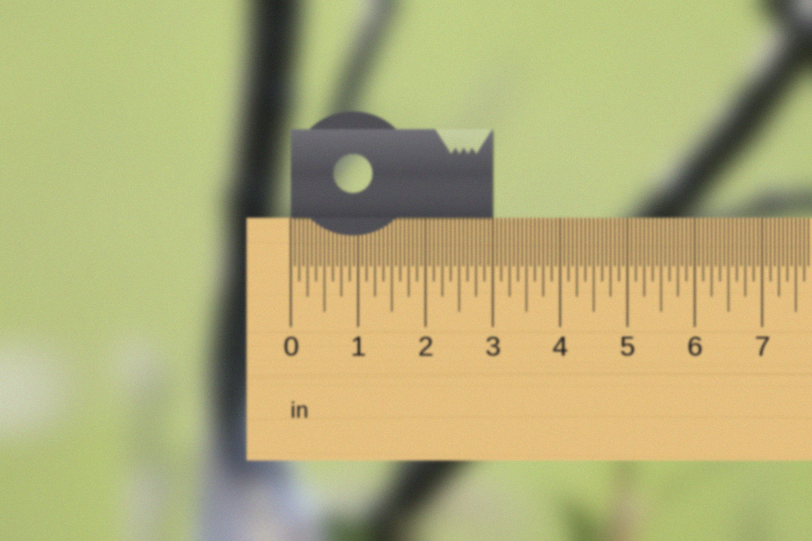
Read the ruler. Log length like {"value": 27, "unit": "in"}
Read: {"value": 3, "unit": "in"}
